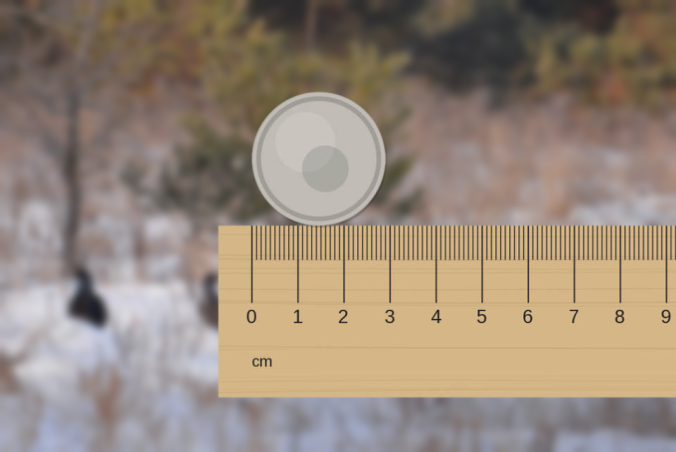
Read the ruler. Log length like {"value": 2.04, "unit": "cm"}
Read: {"value": 2.9, "unit": "cm"}
